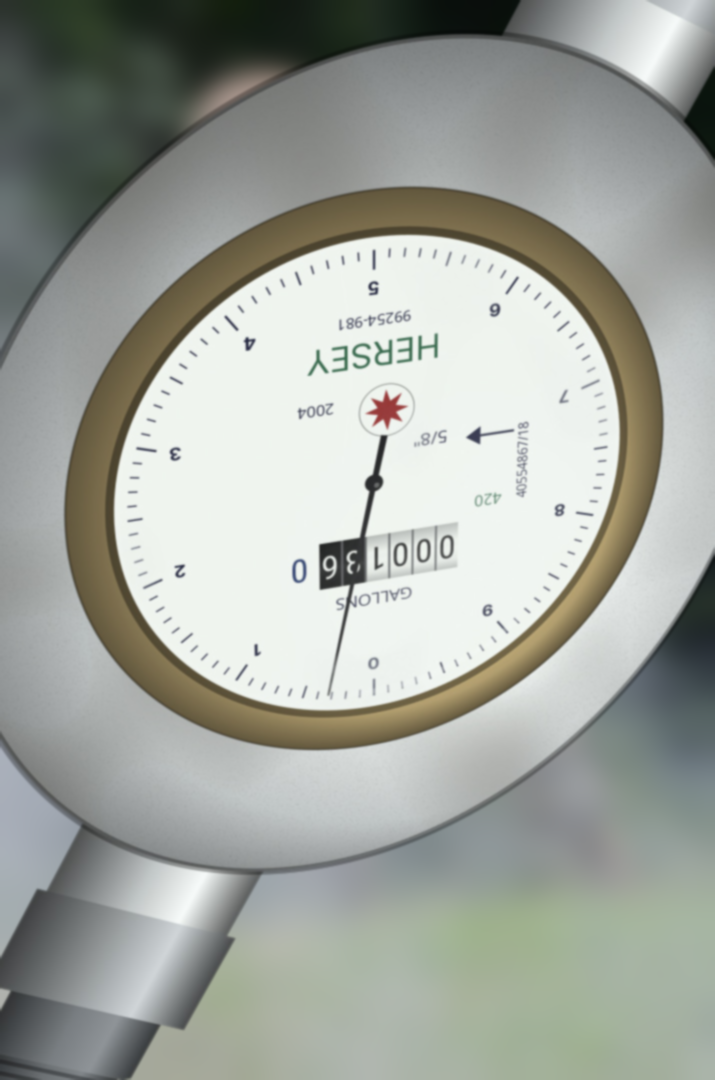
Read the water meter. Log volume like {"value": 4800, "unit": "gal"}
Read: {"value": 1860.3, "unit": "gal"}
